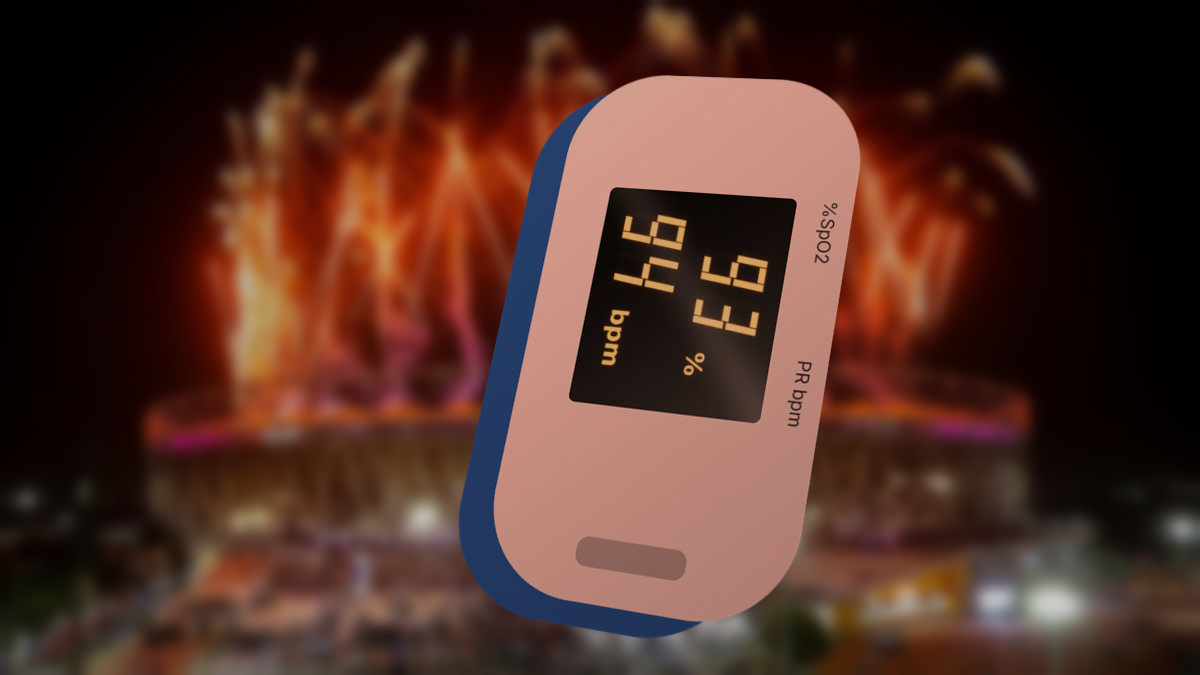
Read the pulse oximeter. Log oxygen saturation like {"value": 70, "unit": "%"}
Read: {"value": 93, "unit": "%"}
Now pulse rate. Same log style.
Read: {"value": 94, "unit": "bpm"}
